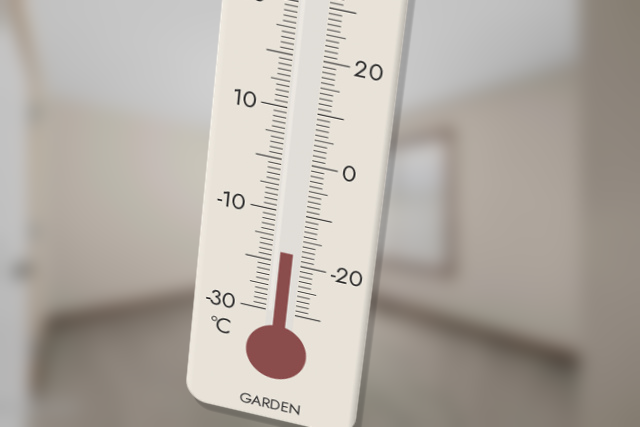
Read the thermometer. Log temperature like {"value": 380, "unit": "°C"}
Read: {"value": -18, "unit": "°C"}
